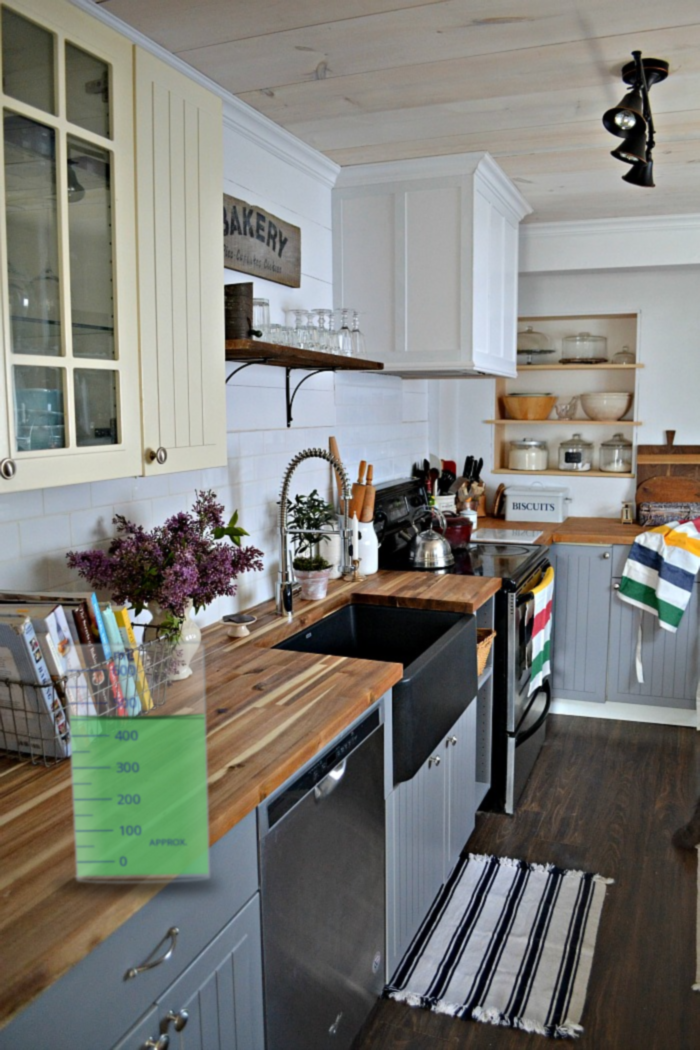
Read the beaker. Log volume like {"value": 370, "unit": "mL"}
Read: {"value": 450, "unit": "mL"}
